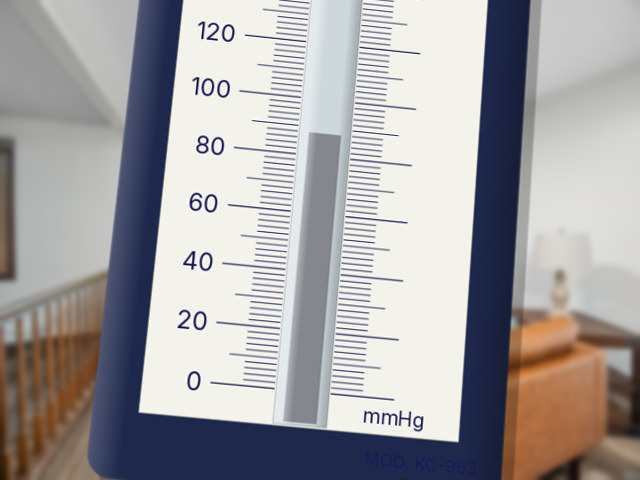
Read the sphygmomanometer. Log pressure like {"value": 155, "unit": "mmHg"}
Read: {"value": 88, "unit": "mmHg"}
